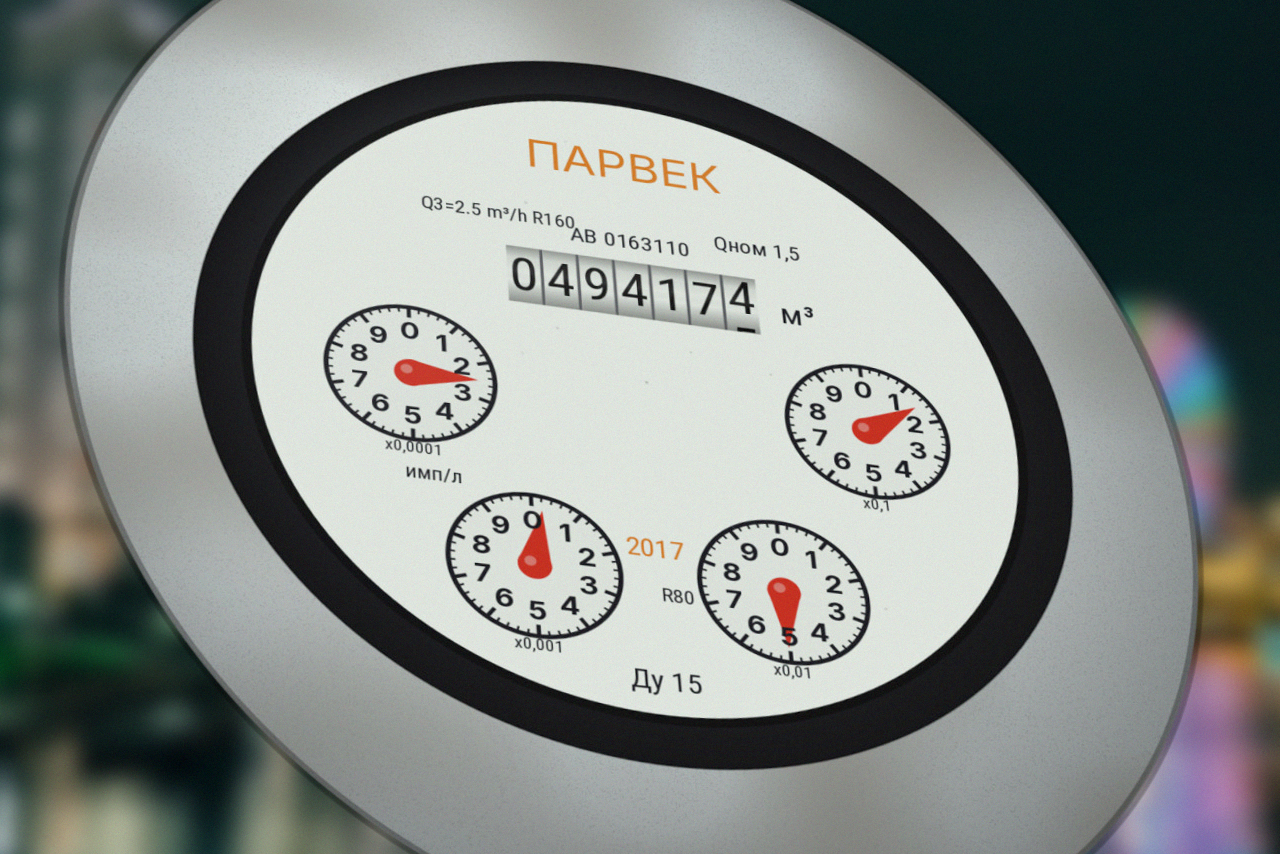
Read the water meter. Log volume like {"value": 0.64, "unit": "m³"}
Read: {"value": 494174.1502, "unit": "m³"}
